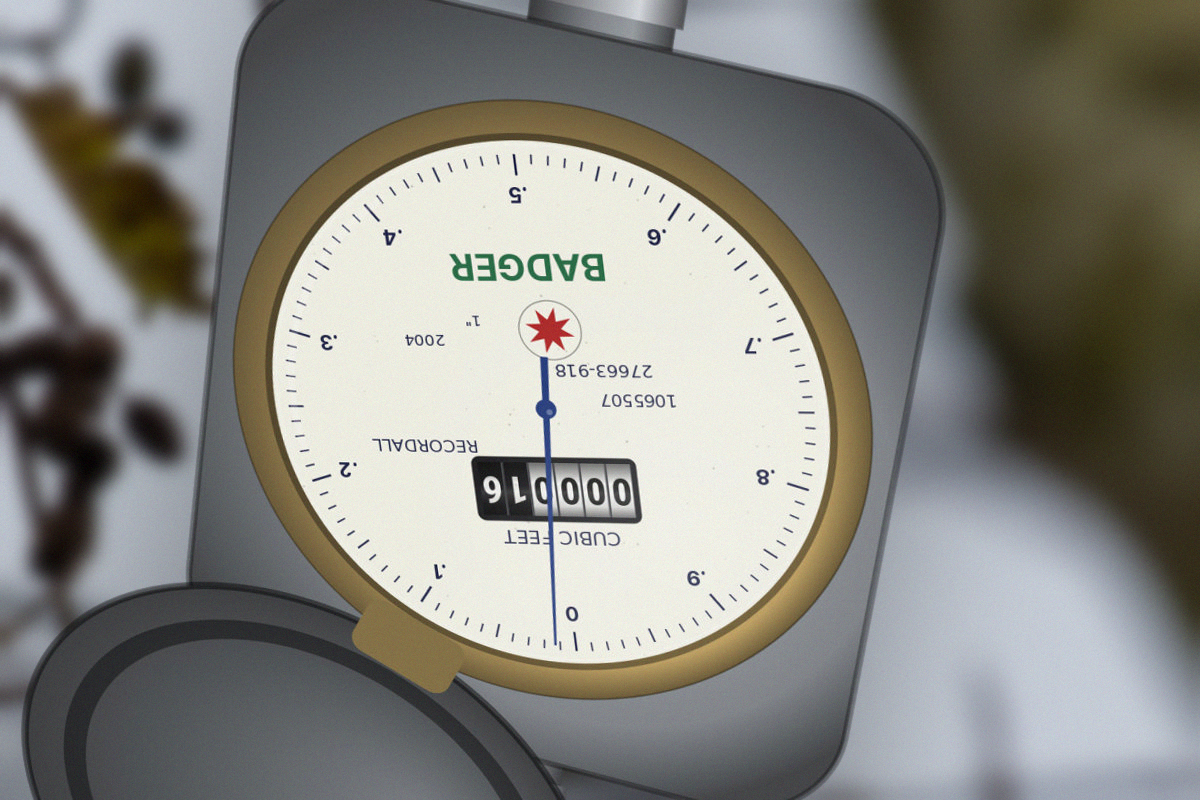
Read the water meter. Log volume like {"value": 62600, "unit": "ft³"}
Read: {"value": 16.01, "unit": "ft³"}
